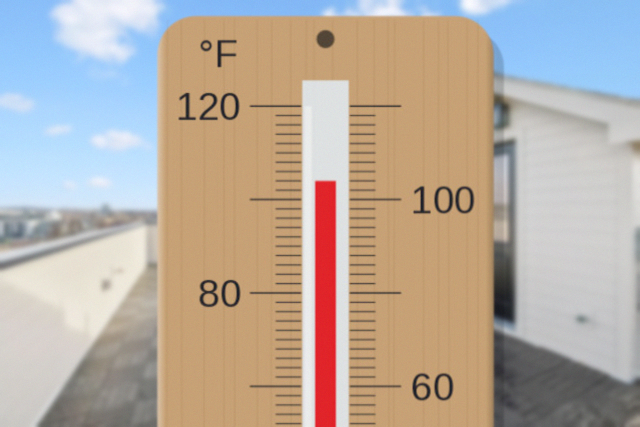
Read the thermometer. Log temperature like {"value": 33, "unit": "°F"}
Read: {"value": 104, "unit": "°F"}
